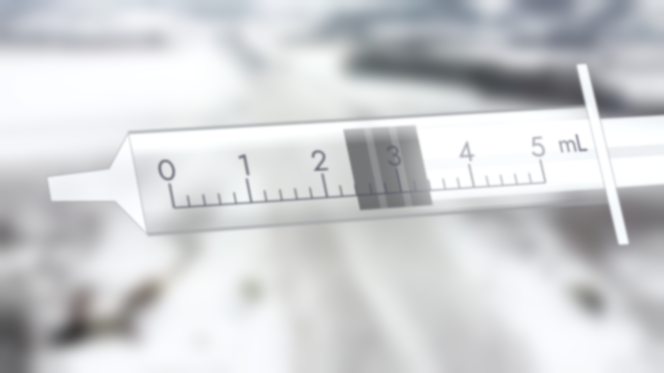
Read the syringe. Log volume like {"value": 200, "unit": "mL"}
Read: {"value": 2.4, "unit": "mL"}
